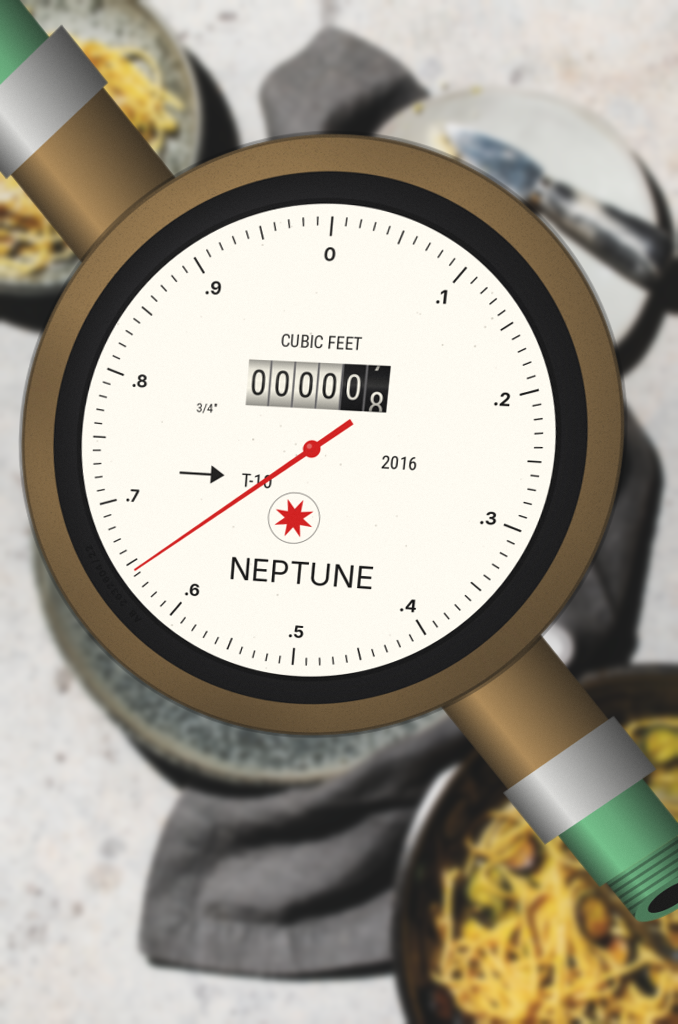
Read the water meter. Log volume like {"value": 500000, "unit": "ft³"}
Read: {"value": 7.64, "unit": "ft³"}
